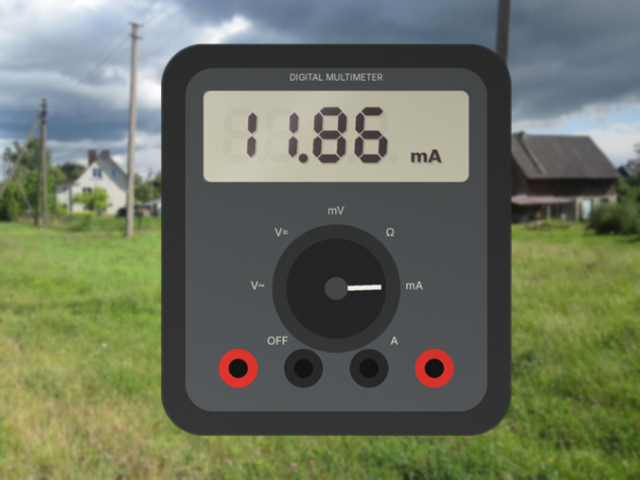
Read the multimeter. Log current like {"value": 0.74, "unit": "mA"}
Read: {"value": 11.86, "unit": "mA"}
